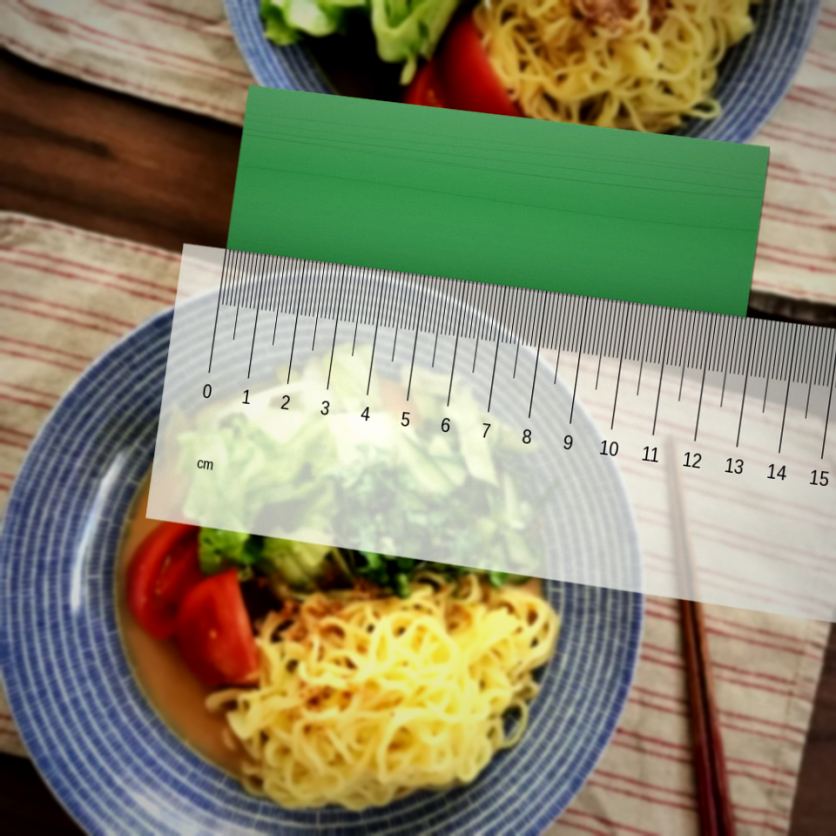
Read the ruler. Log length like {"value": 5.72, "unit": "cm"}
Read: {"value": 12.8, "unit": "cm"}
